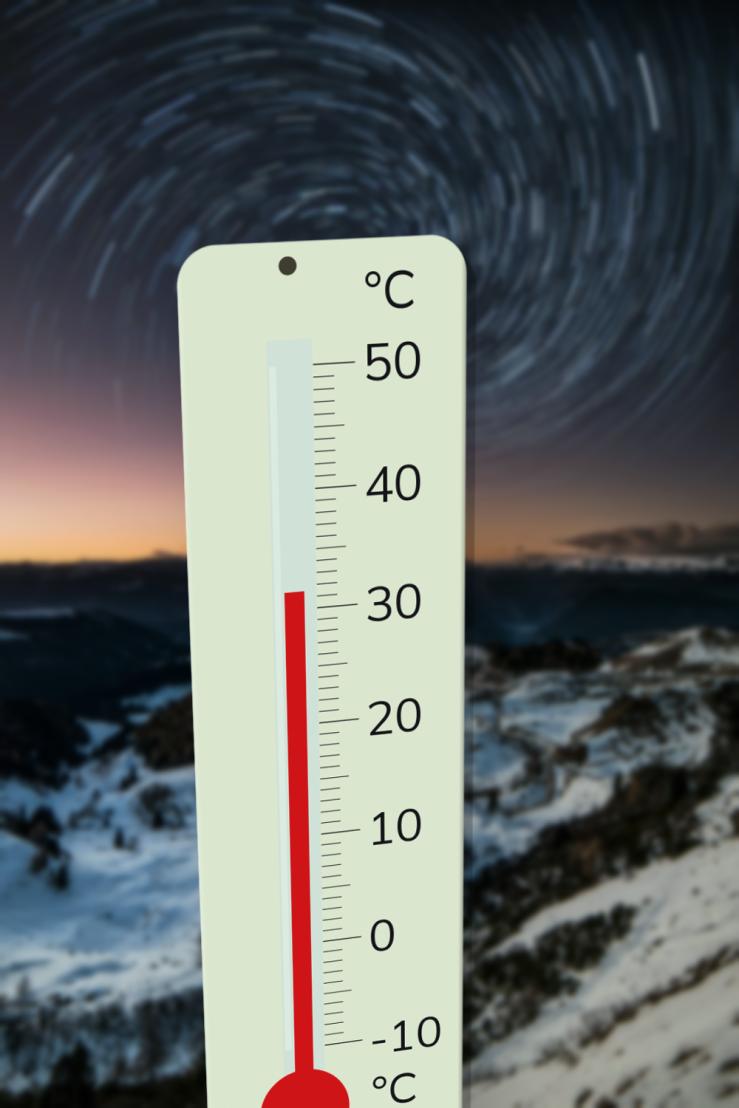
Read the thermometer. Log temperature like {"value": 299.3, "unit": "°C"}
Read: {"value": 31.5, "unit": "°C"}
